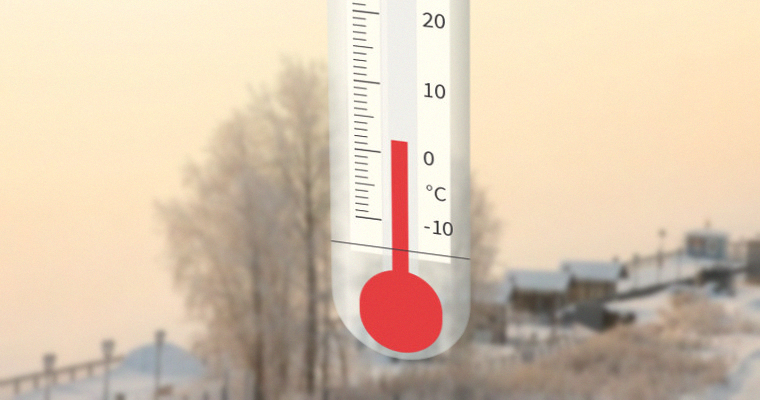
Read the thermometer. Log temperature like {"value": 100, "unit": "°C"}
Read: {"value": 2, "unit": "°C"}
